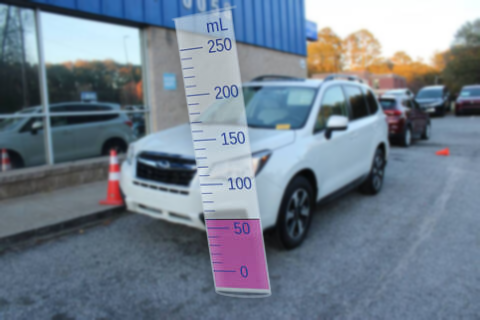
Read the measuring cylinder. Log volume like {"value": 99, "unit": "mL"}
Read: {"value": 60, "unit": "mL"}
